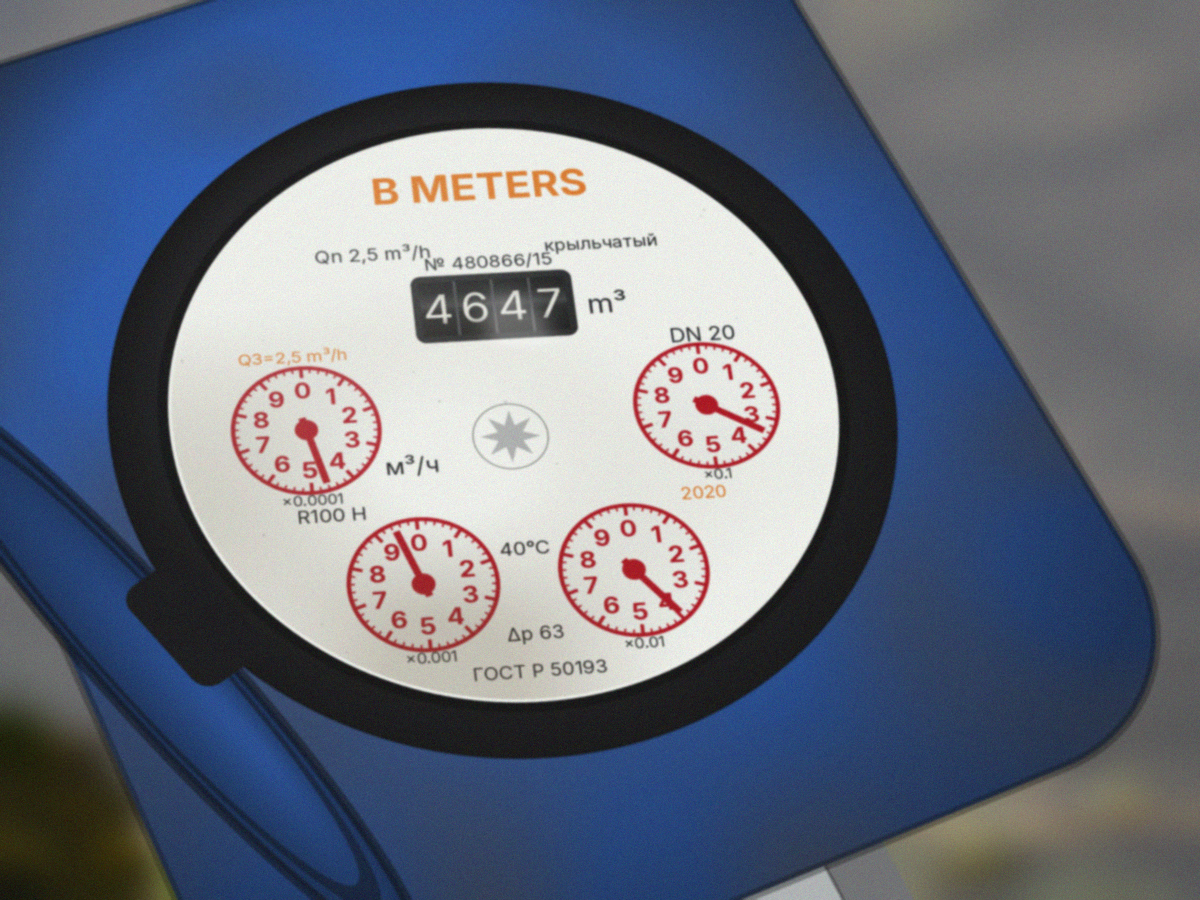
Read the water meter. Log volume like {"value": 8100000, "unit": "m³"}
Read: {"value": 4647.3394, "unit": "m³"}
